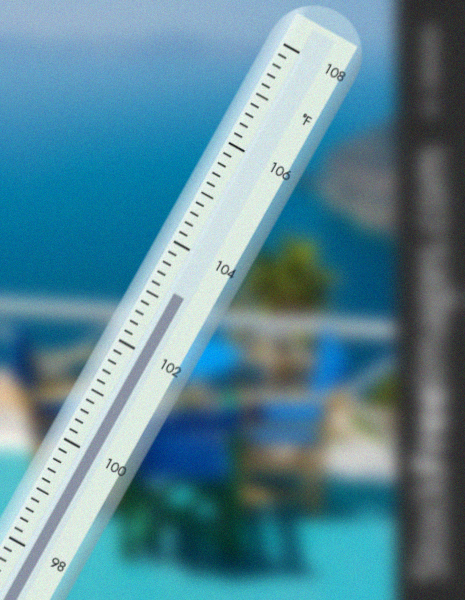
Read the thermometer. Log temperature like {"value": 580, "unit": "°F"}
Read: {"value": 103.2, "unit": "°F"}
